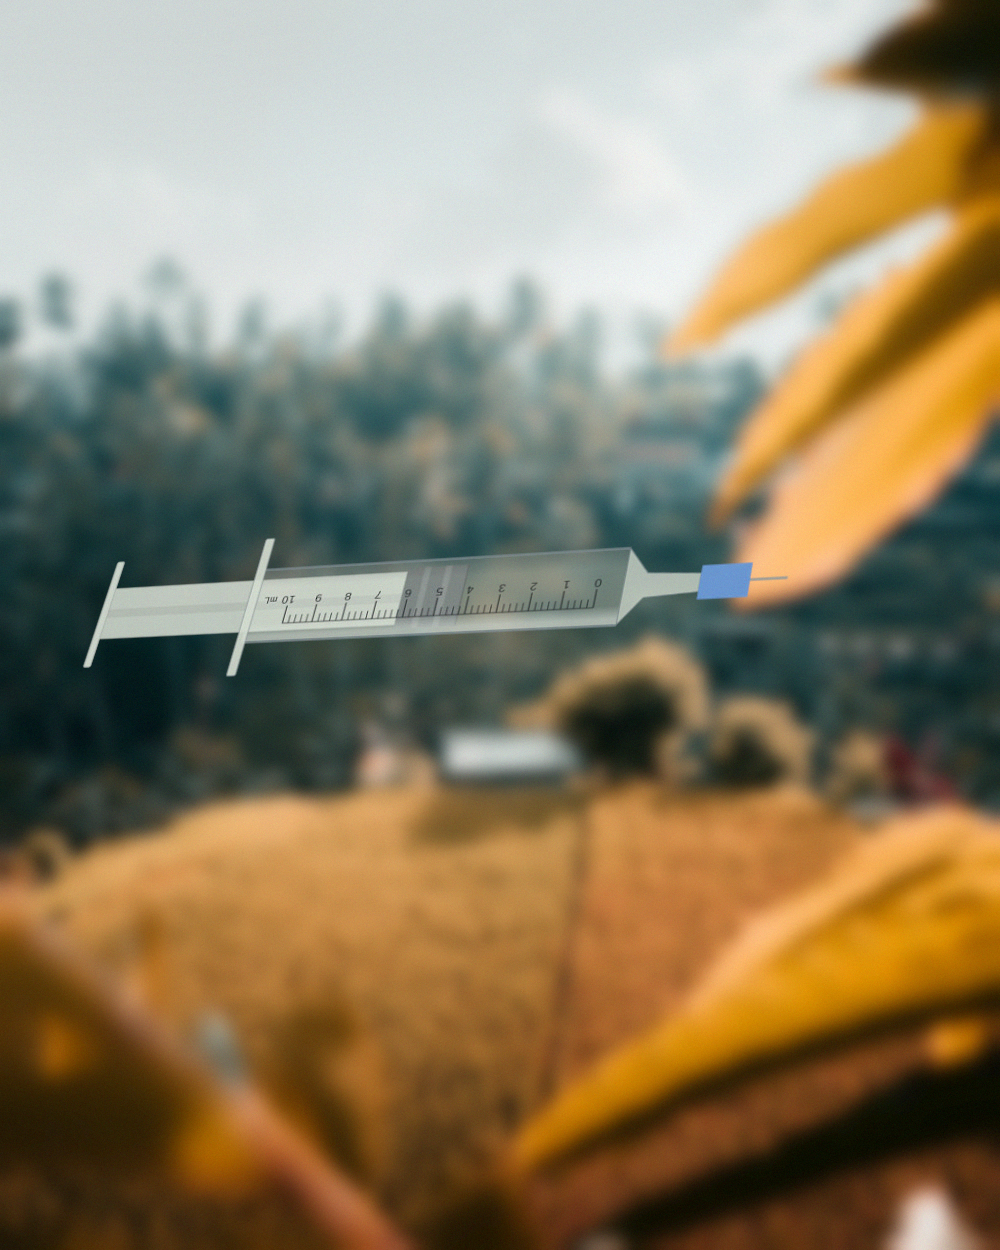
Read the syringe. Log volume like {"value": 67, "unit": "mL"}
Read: {"value": 4.2, "unit": "mL"}
